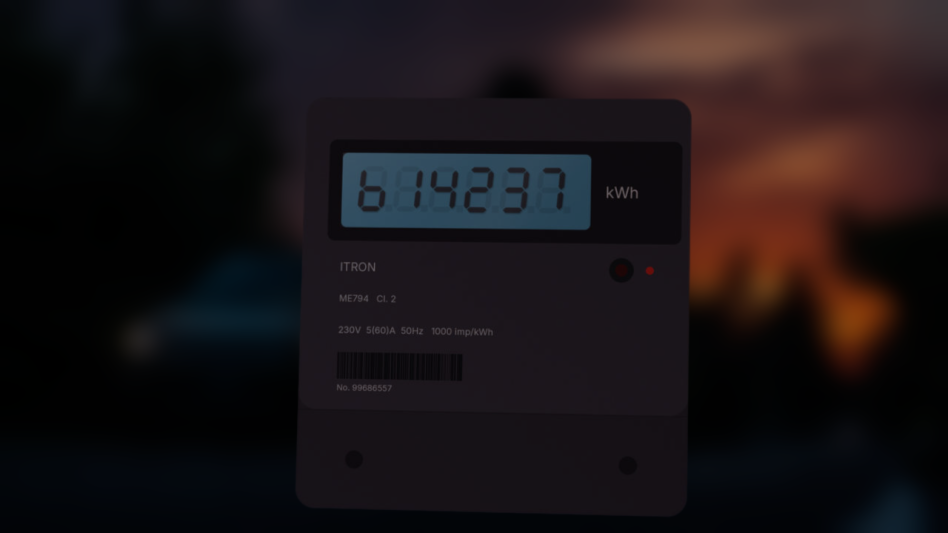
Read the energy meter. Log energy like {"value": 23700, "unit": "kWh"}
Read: {"value": 614237, "unit": "kWh"}
